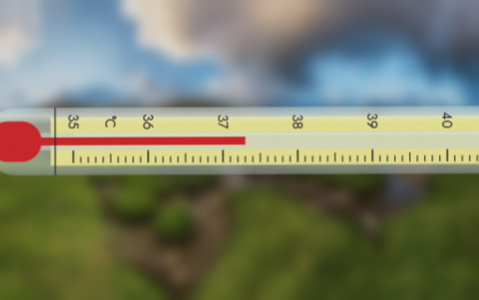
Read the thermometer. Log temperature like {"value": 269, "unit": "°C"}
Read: {"value": 37.3, "unit": "°C"}
